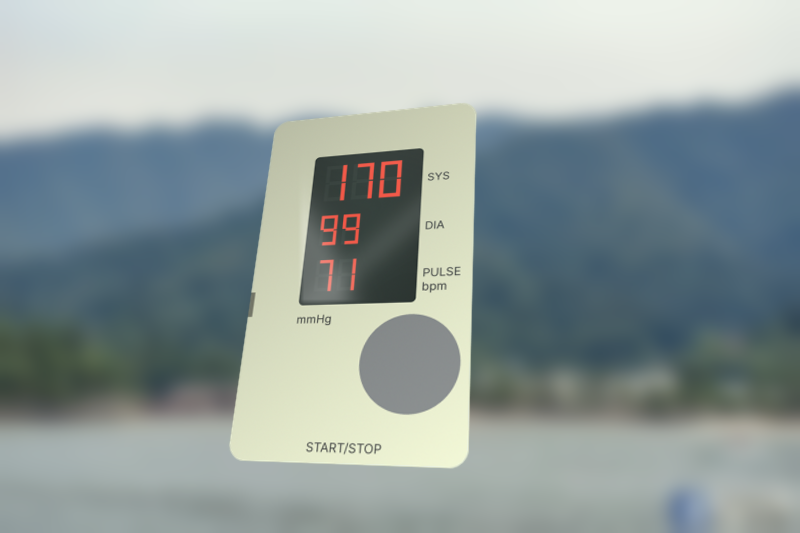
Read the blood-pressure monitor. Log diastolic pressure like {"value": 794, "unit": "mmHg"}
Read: {"value": 99, "unit": "mmHg"}
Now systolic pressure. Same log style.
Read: {"value": 170, "unit": "mmHg"}
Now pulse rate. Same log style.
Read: {"value": 71, "unit": "bpm"}
